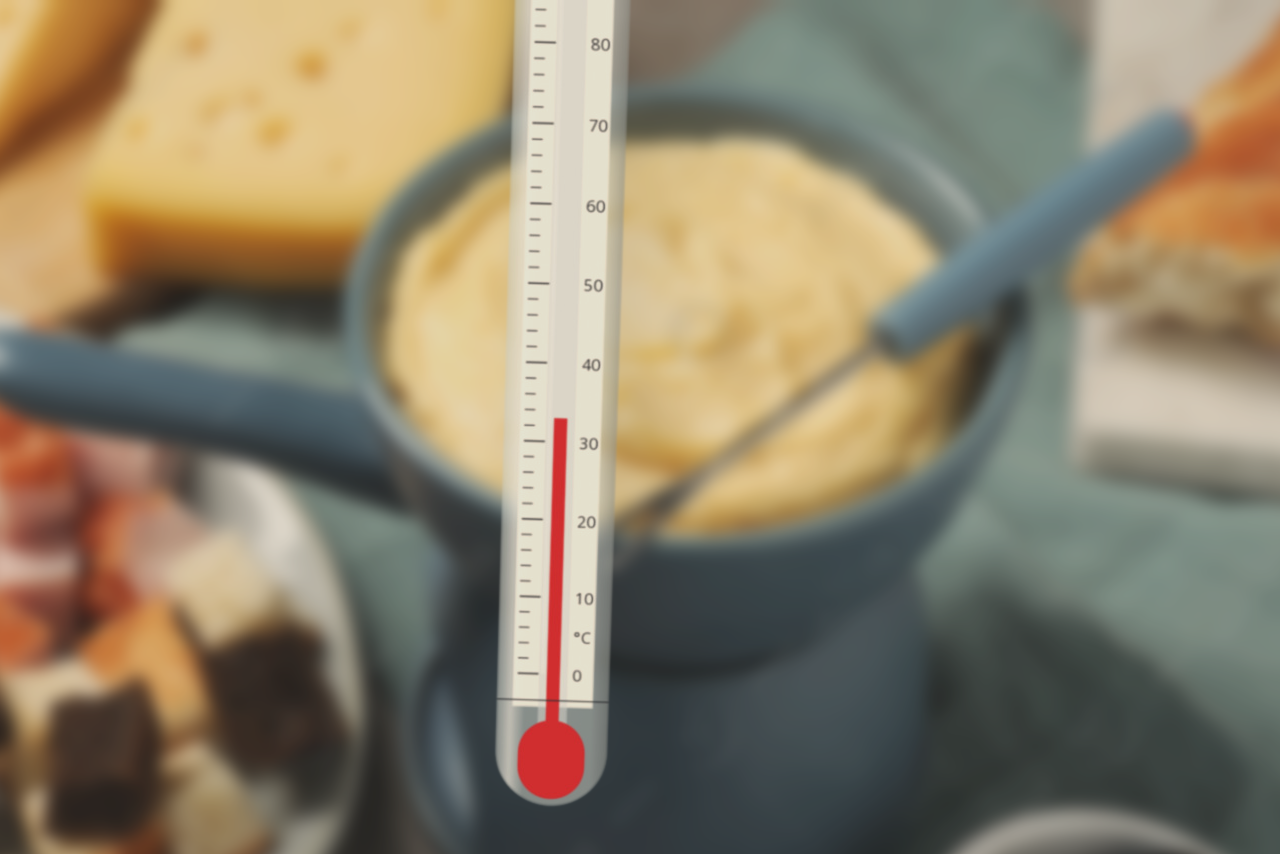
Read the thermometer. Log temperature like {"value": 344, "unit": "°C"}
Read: {"value": 33, "unit": "°C"}
